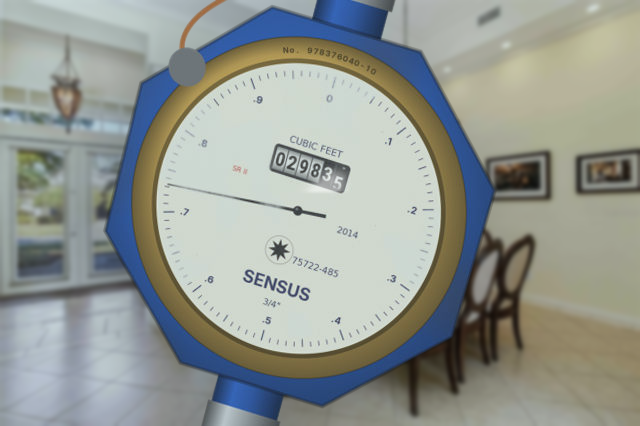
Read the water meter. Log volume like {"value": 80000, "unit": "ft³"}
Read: {"value": 29834.73, "unit": "ft³"}
